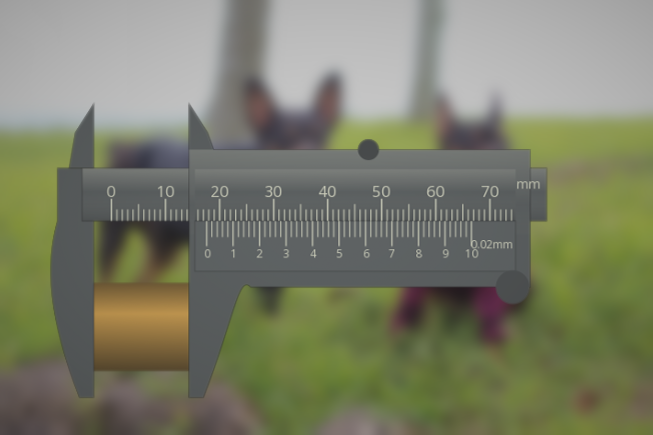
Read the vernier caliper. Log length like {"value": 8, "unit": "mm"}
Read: {"value": 17.6, "unit": "mm"}
